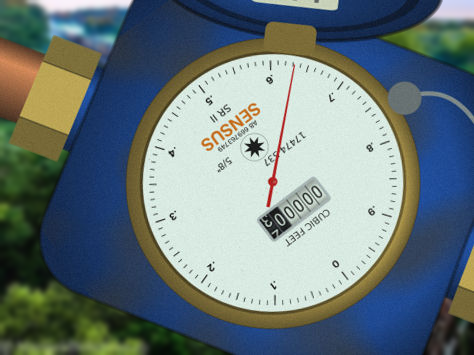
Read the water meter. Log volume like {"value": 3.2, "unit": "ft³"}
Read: {"value": 2.63, "unit": "ft³"}
